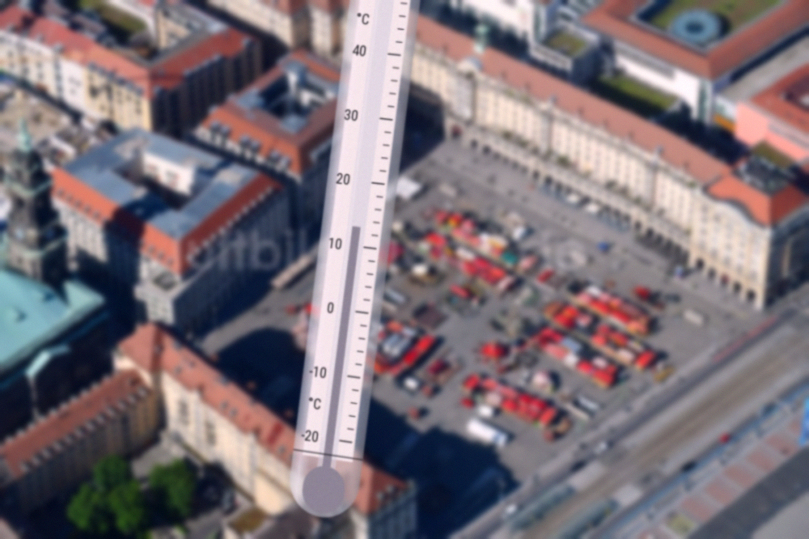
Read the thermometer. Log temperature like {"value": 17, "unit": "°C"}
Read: {"value": 13, "unit": "°C"}
